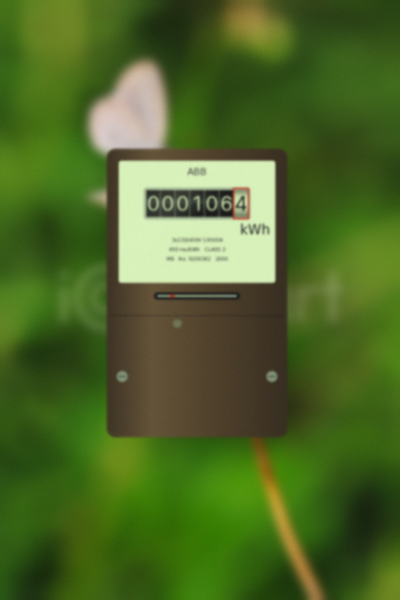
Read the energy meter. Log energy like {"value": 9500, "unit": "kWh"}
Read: {"value": 106.4, "unit": "kWh"}
